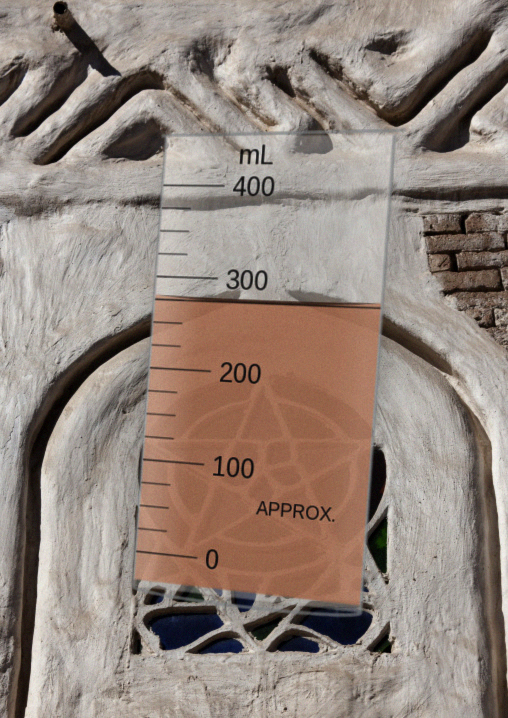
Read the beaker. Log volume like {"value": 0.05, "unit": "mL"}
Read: {"value": 275, "unit": "mL"}
